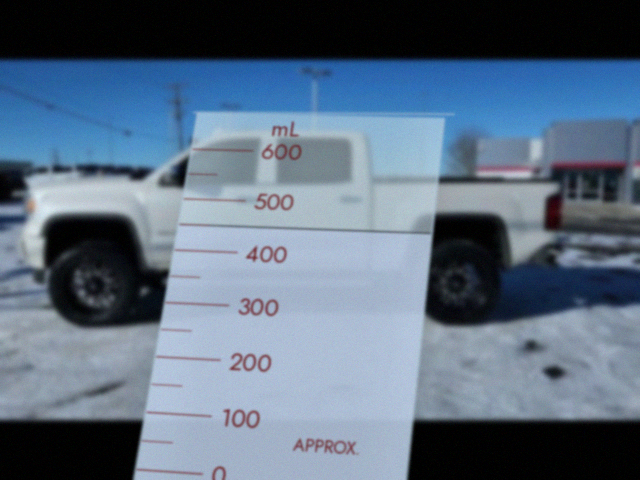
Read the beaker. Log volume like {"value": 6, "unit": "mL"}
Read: {"value": 450, "unit": "mL"}
